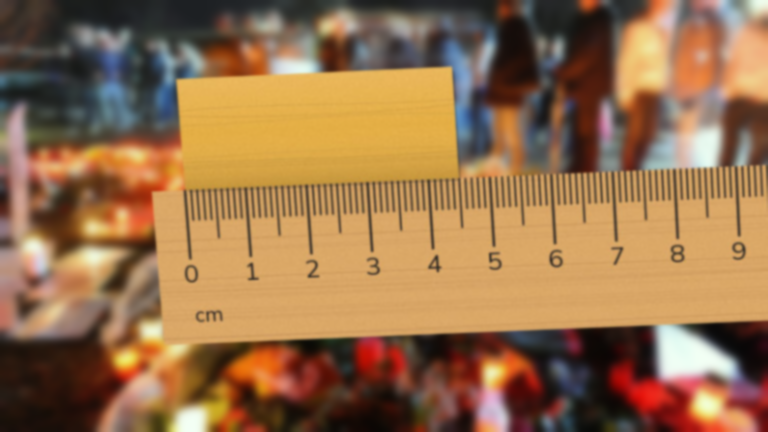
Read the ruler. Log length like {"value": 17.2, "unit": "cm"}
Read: {"value": 4.5, "unit": "cm"}
